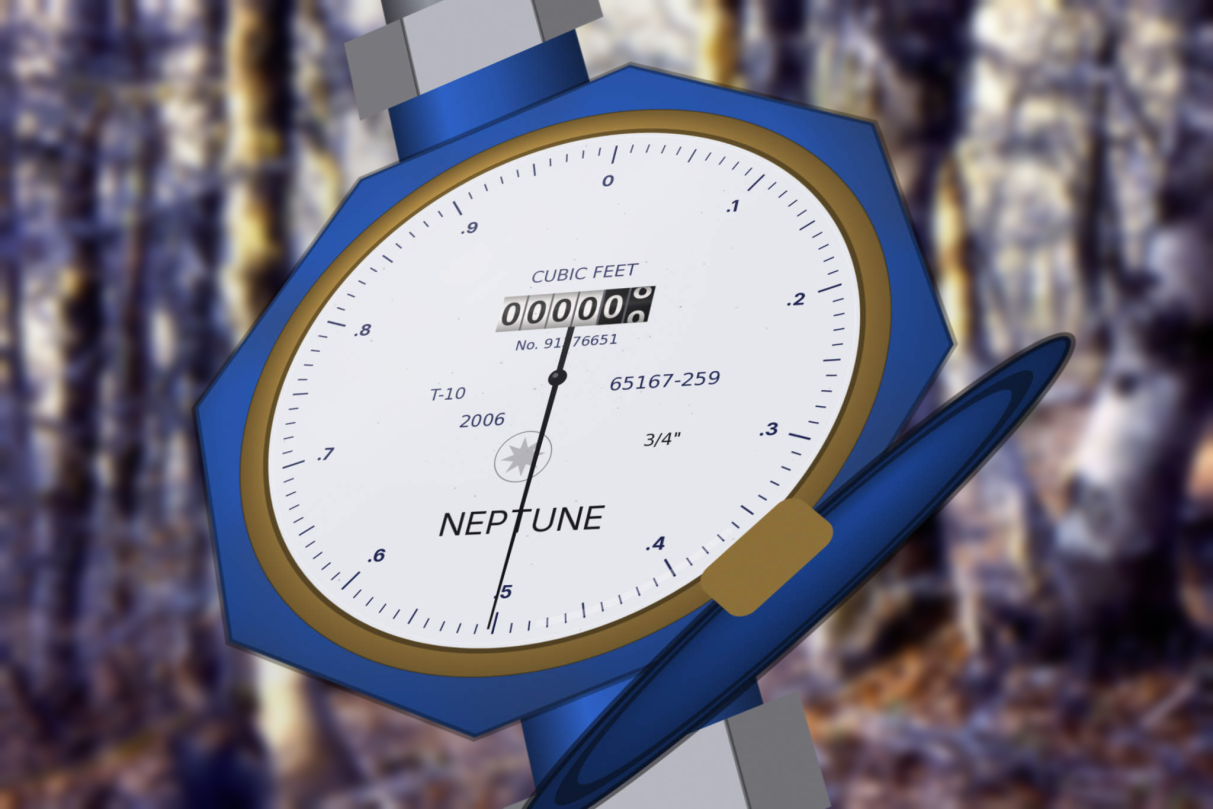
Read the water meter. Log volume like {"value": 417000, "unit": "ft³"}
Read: {"value": 8.50, "unit": "ft³"}
